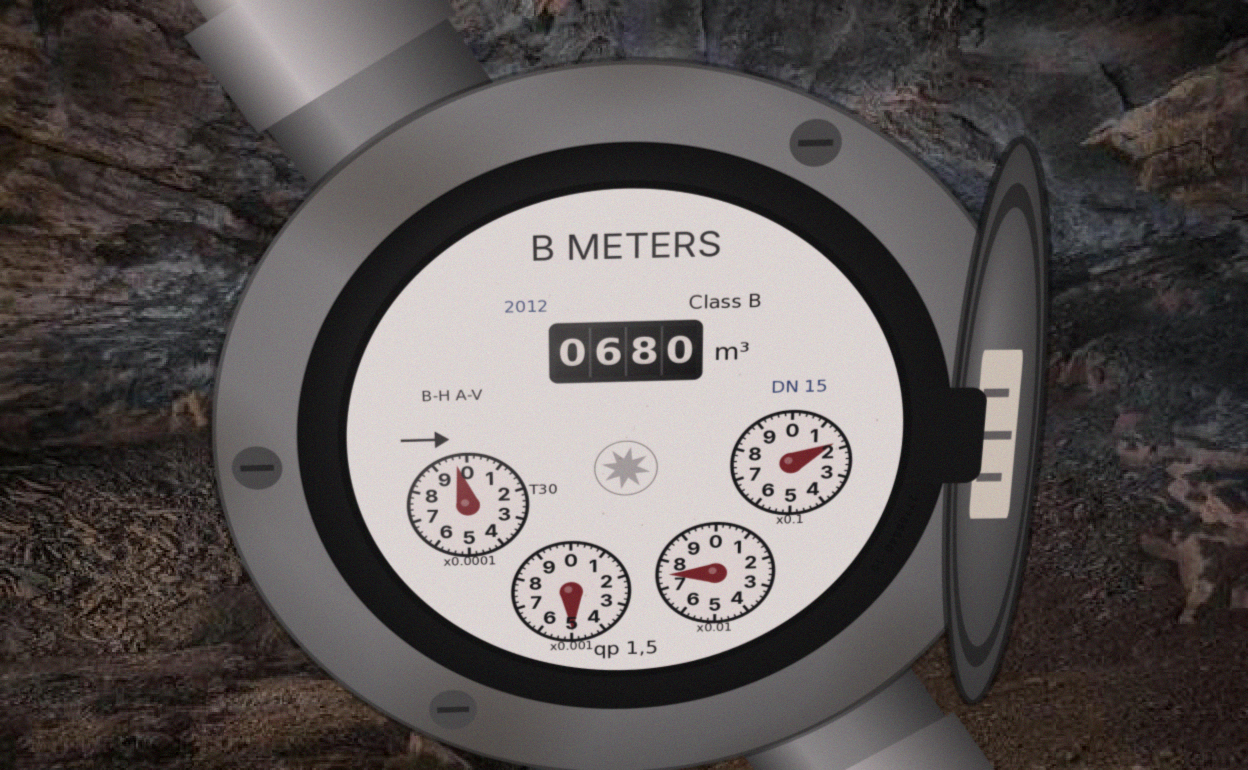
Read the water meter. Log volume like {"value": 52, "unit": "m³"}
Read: {"value": 680.1749, "unit": "m³"}
